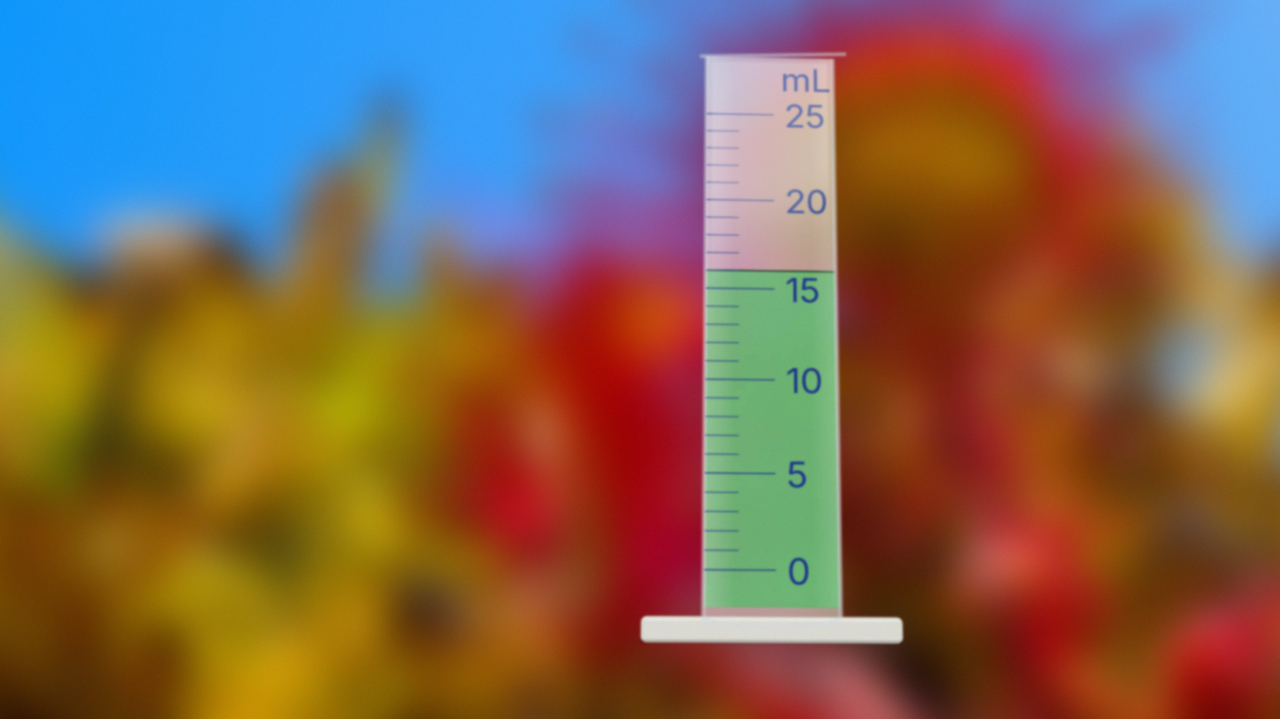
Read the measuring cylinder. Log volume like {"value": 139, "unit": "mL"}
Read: {"value": 16, "unit": "mL"}
